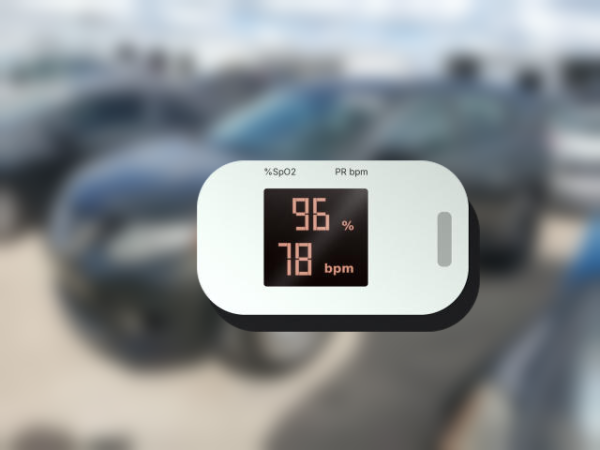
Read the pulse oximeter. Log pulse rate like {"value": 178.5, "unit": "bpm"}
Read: {"value": 78, "unit": "bpm"}
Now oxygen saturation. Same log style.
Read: {"value": 96, "unit": "%"}
